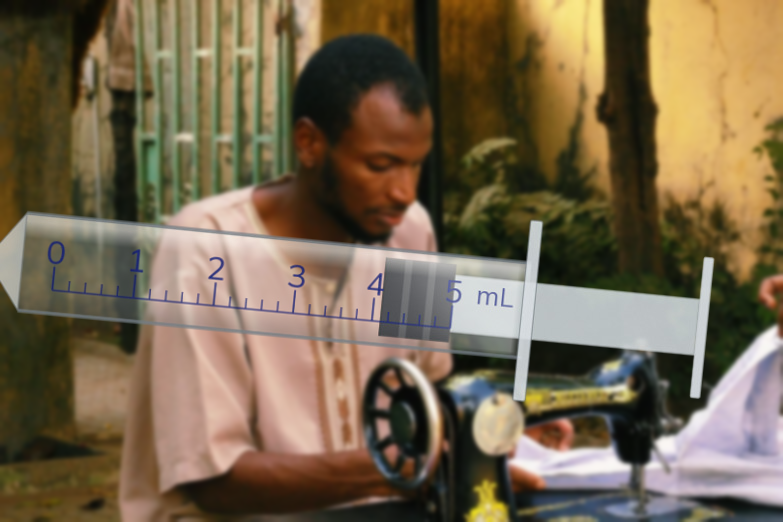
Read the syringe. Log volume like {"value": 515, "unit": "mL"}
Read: {"value": 4.1, "unit": "mL"}
